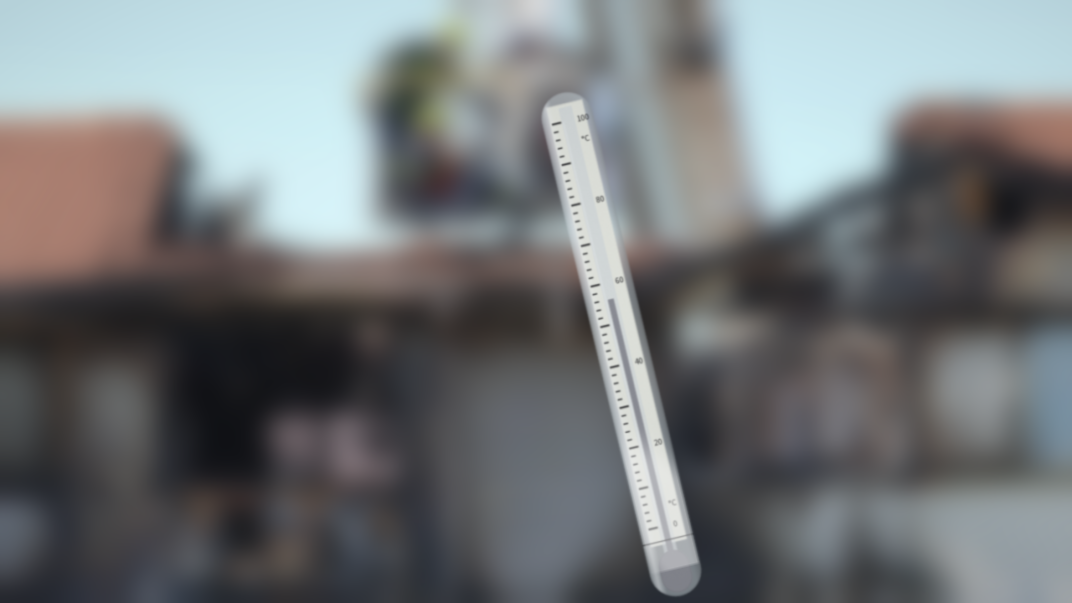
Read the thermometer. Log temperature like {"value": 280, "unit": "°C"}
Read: {"value": 56, "unit": "°C"}
